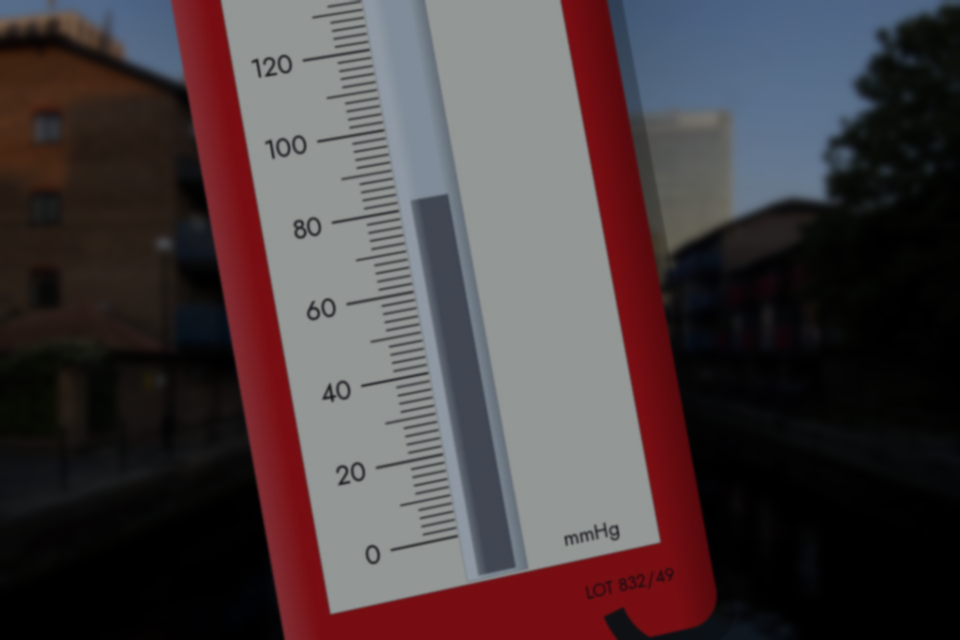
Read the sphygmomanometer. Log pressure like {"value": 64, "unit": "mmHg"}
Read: {"value": 82, "unit": "mmHg"}
